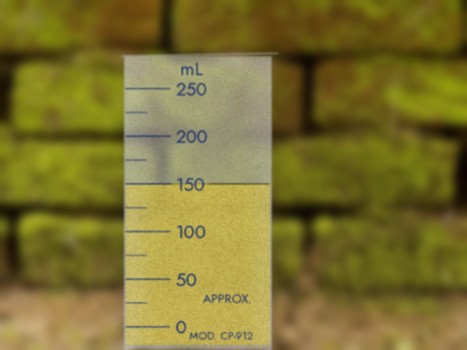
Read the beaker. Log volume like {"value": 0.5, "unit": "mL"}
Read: {"value": 150, "unit": "mL"}
